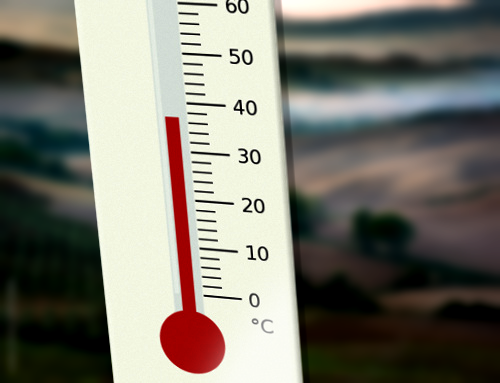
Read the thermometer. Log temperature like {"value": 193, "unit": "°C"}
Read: {"value": 37, "unit": "°C"}
